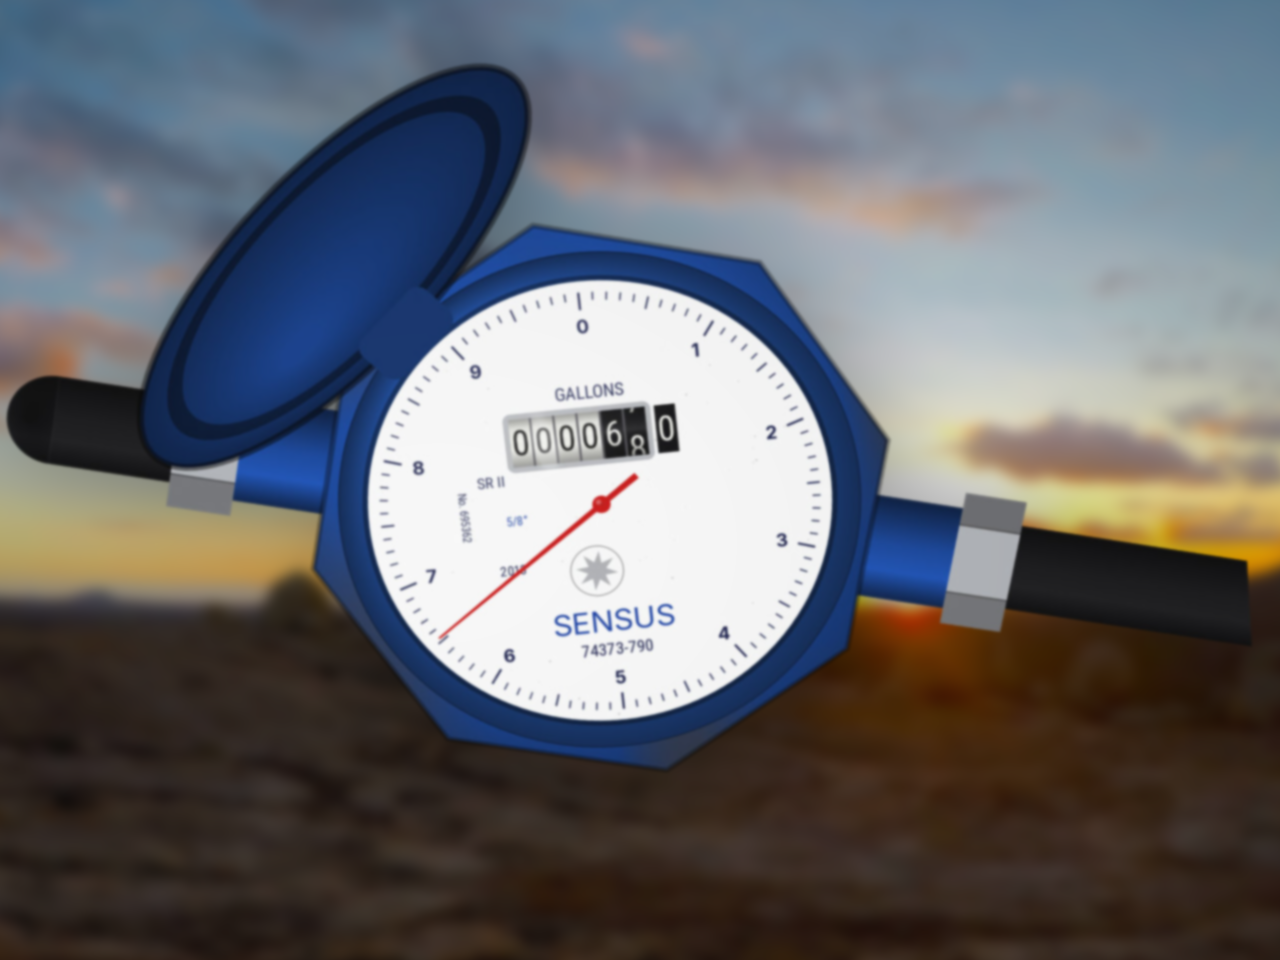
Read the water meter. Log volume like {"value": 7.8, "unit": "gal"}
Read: {"value": 676.5, "unit": "gal"}
